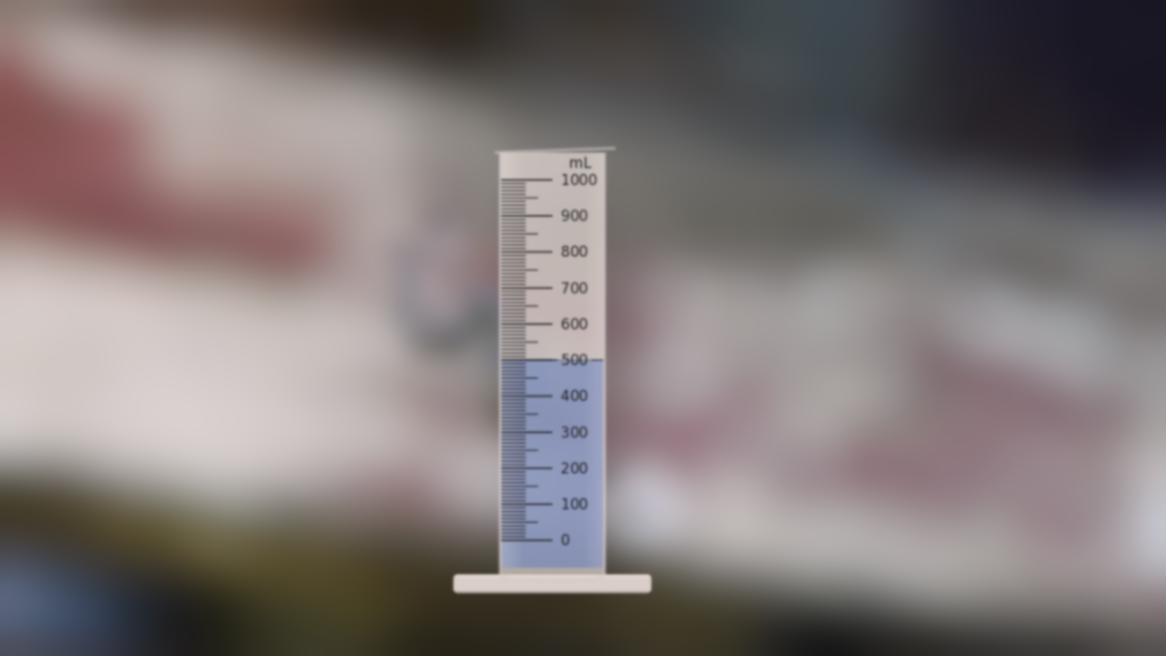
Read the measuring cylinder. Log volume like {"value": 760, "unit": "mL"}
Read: {"value": 500, "unit": "mL"}
